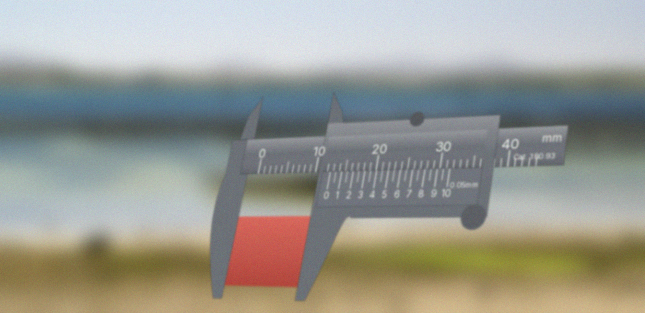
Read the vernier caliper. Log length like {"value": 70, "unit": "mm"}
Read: {"value": 12.5, "unit": "mm"}
